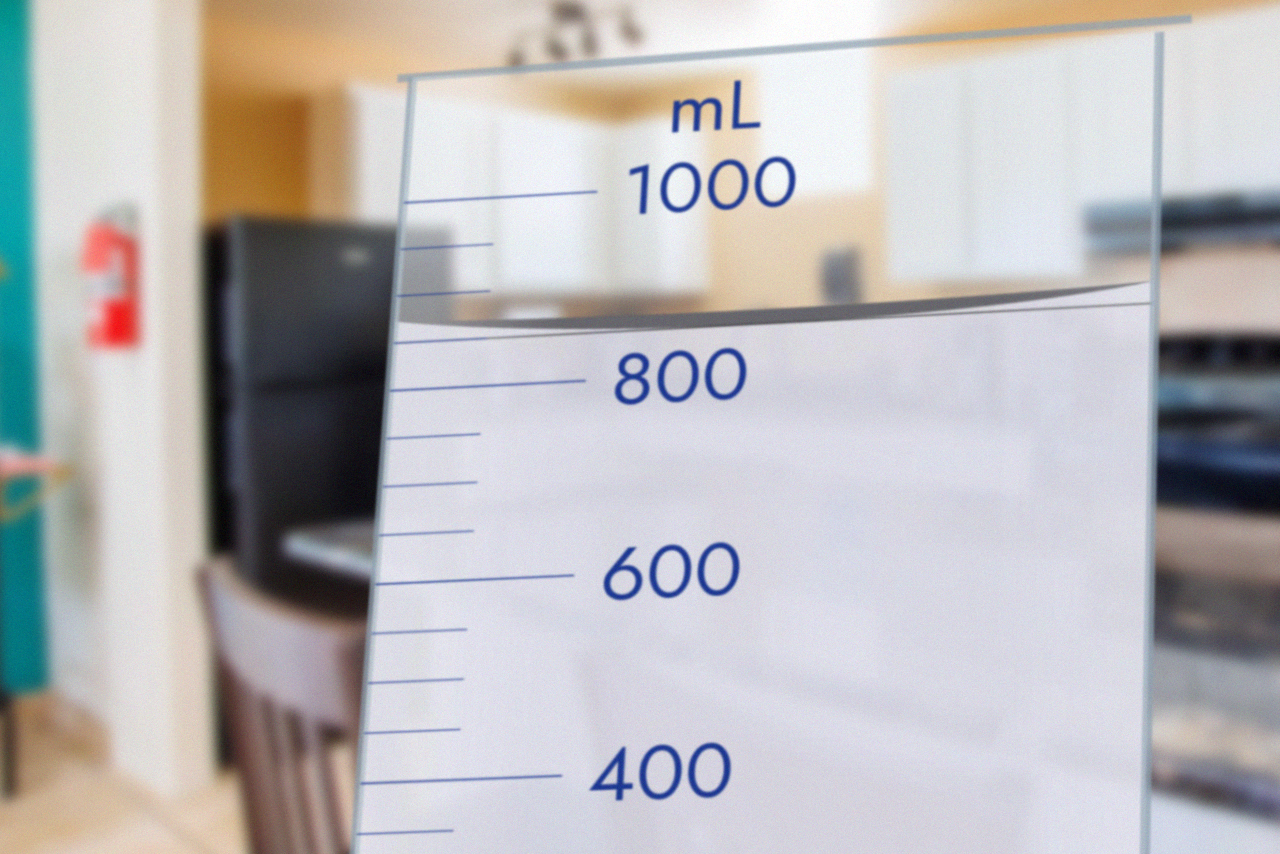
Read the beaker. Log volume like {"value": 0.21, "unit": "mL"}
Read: {"value": 850, "unit": "mL"}
